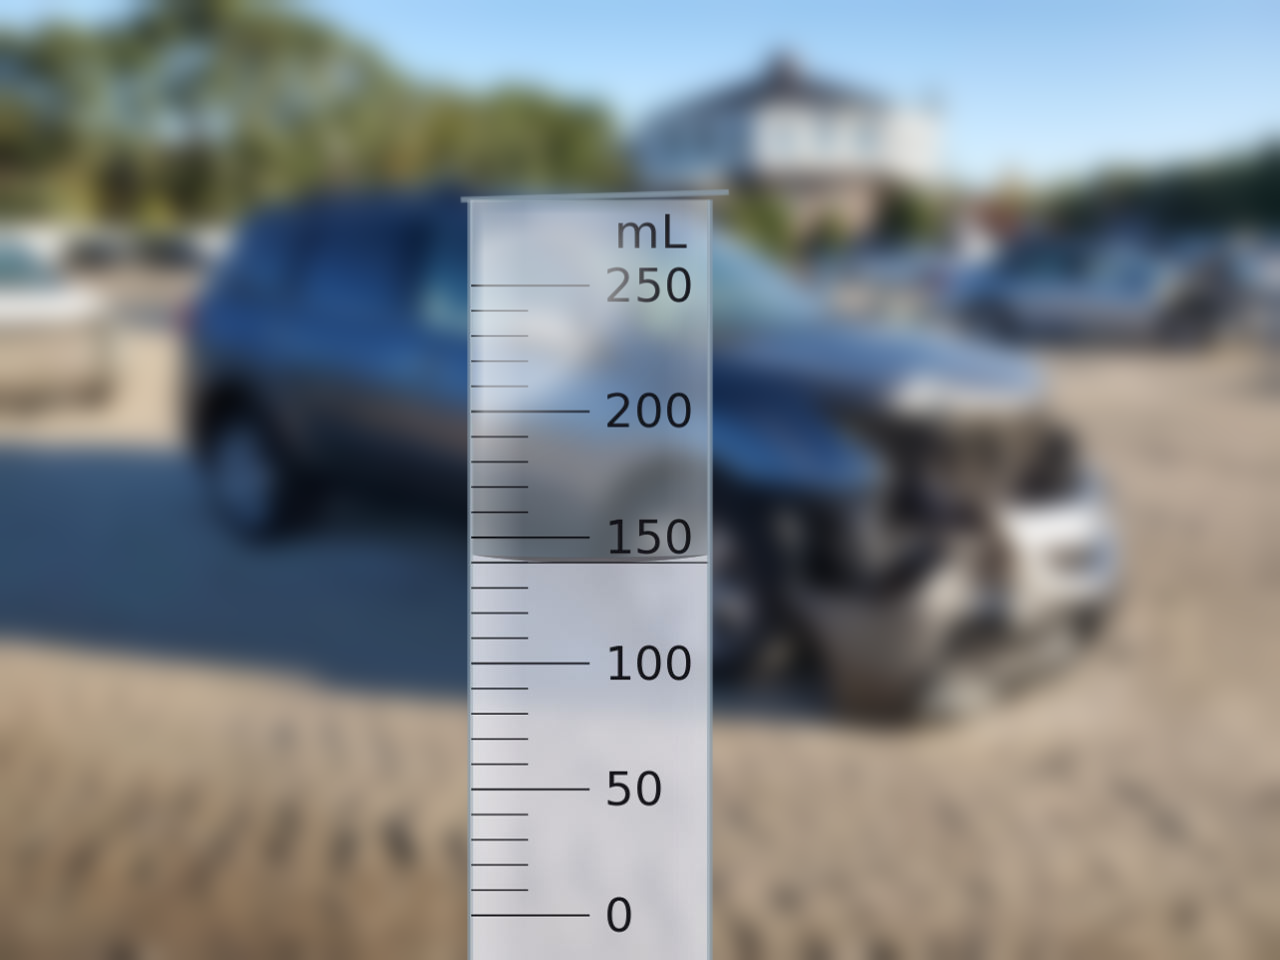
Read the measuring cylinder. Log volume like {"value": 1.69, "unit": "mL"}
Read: {"value": 140, "unit": "mL"}
